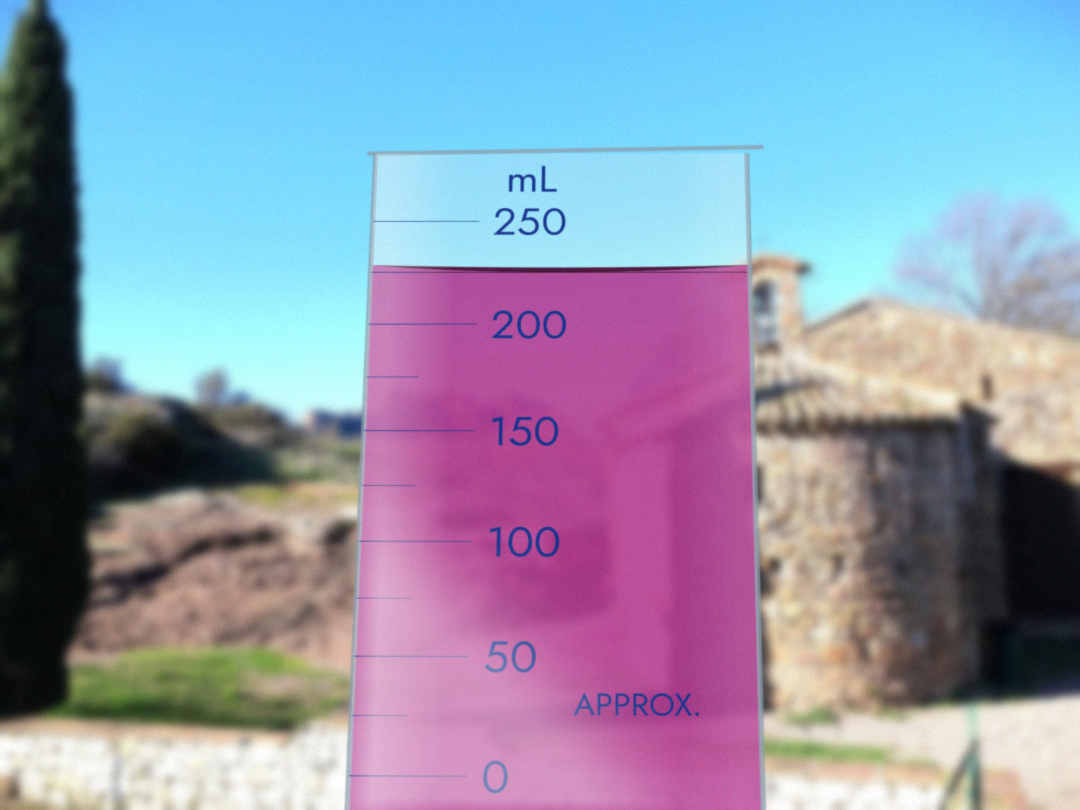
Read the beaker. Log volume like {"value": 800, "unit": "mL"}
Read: {"value": 225, "unit": "mL"}
